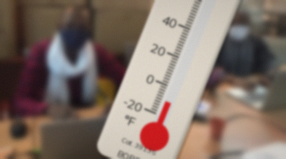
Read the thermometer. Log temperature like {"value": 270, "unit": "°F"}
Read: {"value": -10, "unit": "°F"}
